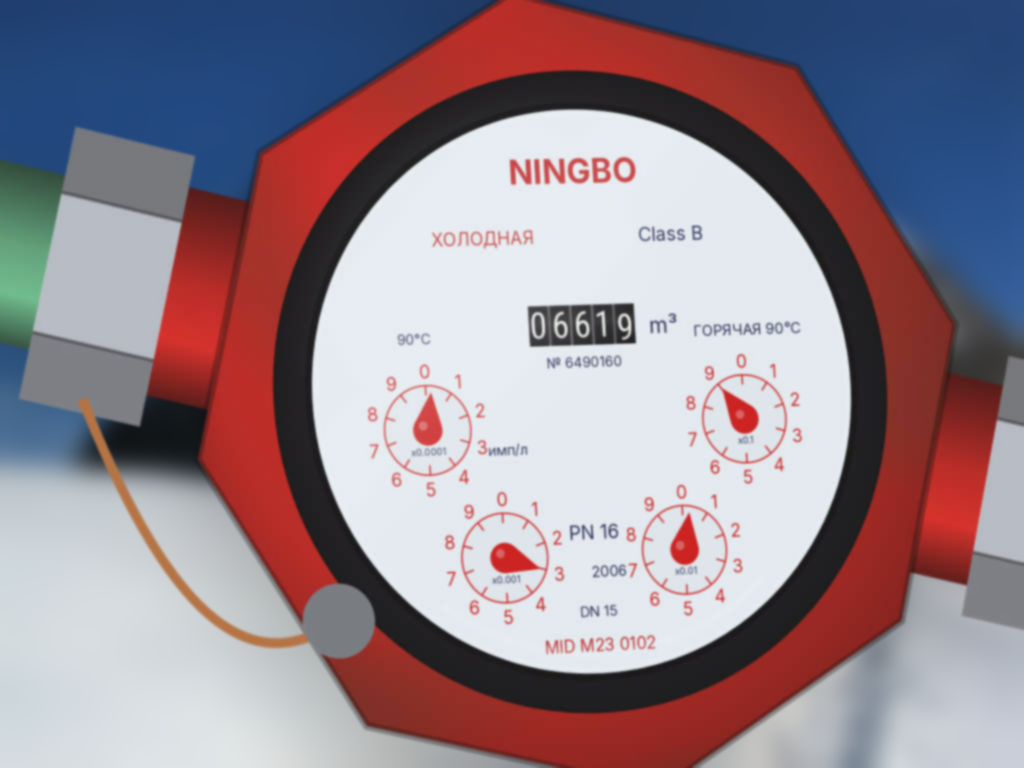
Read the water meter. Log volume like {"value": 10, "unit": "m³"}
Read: {"value": 6618.9030, "unit": "m³"}
